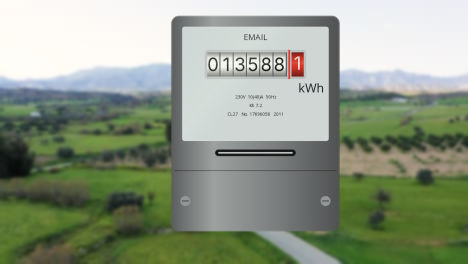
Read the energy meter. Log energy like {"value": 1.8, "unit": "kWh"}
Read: {"value": 13588.1, "unit": "kWh"}
